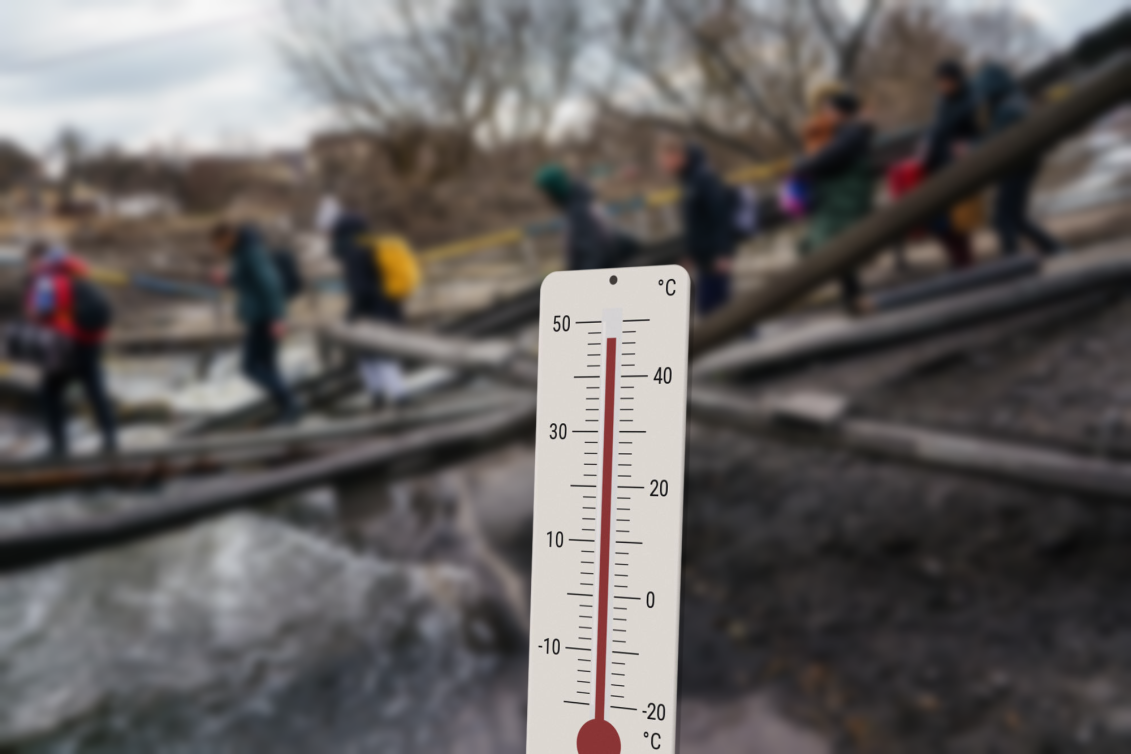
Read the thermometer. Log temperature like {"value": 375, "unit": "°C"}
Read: {"value": 47, "unit": "°C"}
